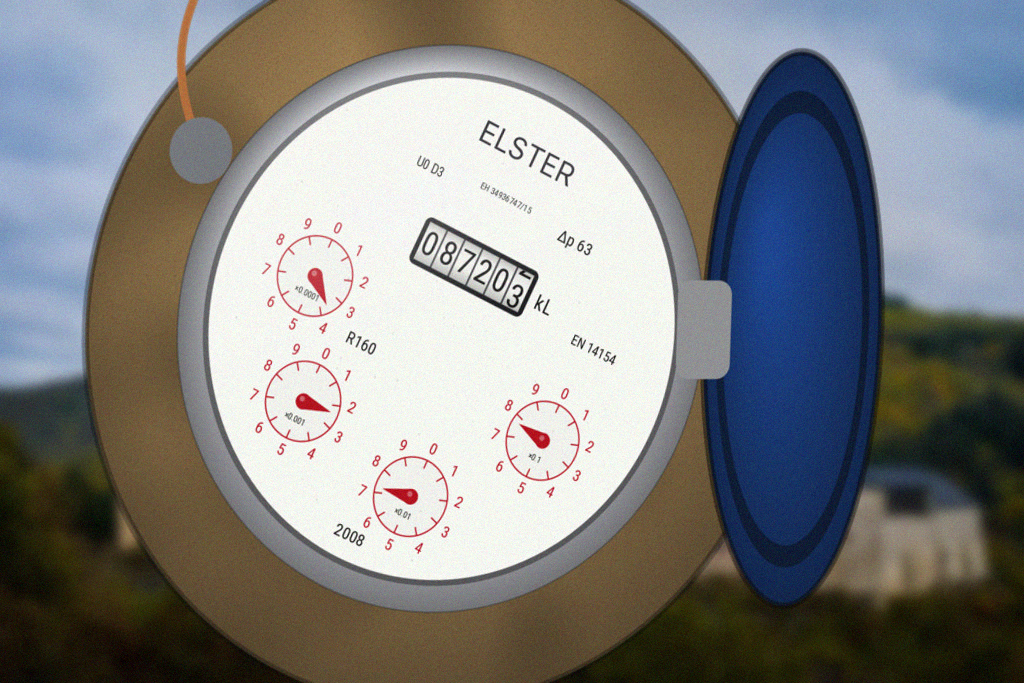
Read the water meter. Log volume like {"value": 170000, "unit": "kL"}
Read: {"value": 87202.7723, "unit": "kL"}
